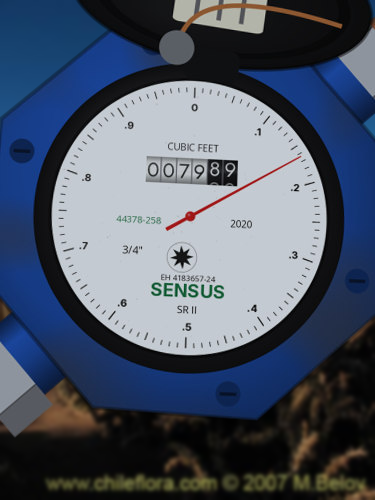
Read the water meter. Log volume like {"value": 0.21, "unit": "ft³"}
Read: {"value": 7989.16, "unit": "ft³"}
